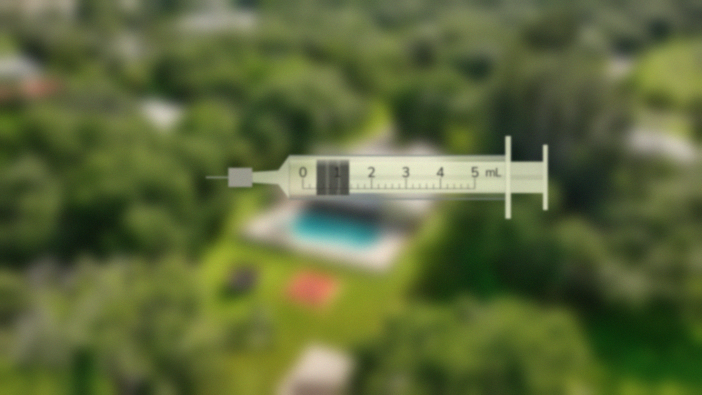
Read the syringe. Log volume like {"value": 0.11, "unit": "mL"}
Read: {"value": 0.4, "unit": "mL"}
